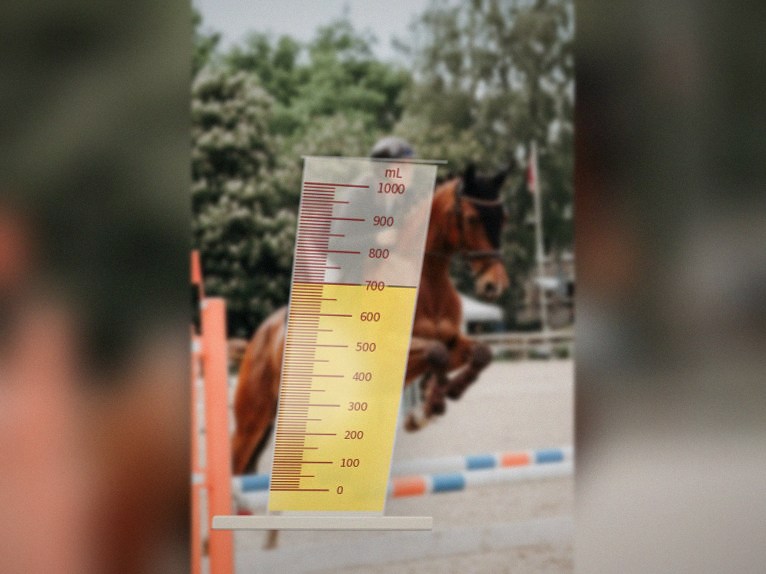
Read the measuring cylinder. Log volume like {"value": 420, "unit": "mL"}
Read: {"value": 700, "unit": "mL"}
